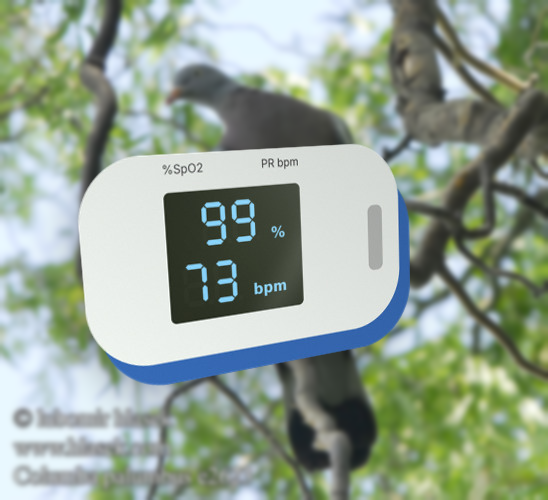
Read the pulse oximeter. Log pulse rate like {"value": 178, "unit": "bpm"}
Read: {"value": 73, "unit": "bpm"}
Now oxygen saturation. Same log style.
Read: {"value": 99, "unit": "%"}
